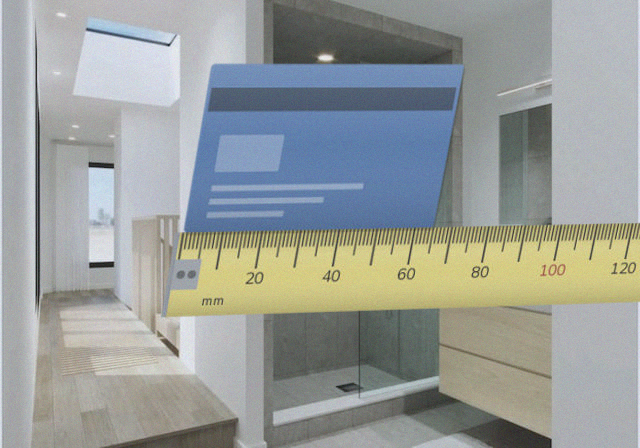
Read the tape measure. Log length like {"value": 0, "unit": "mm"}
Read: {"value": 65, "unit": "mm"}
